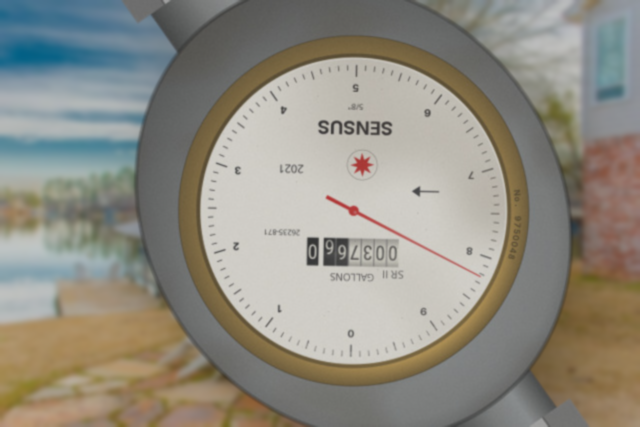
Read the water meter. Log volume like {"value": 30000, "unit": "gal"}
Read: {"value": 37658.2, "unit": "gal"}
